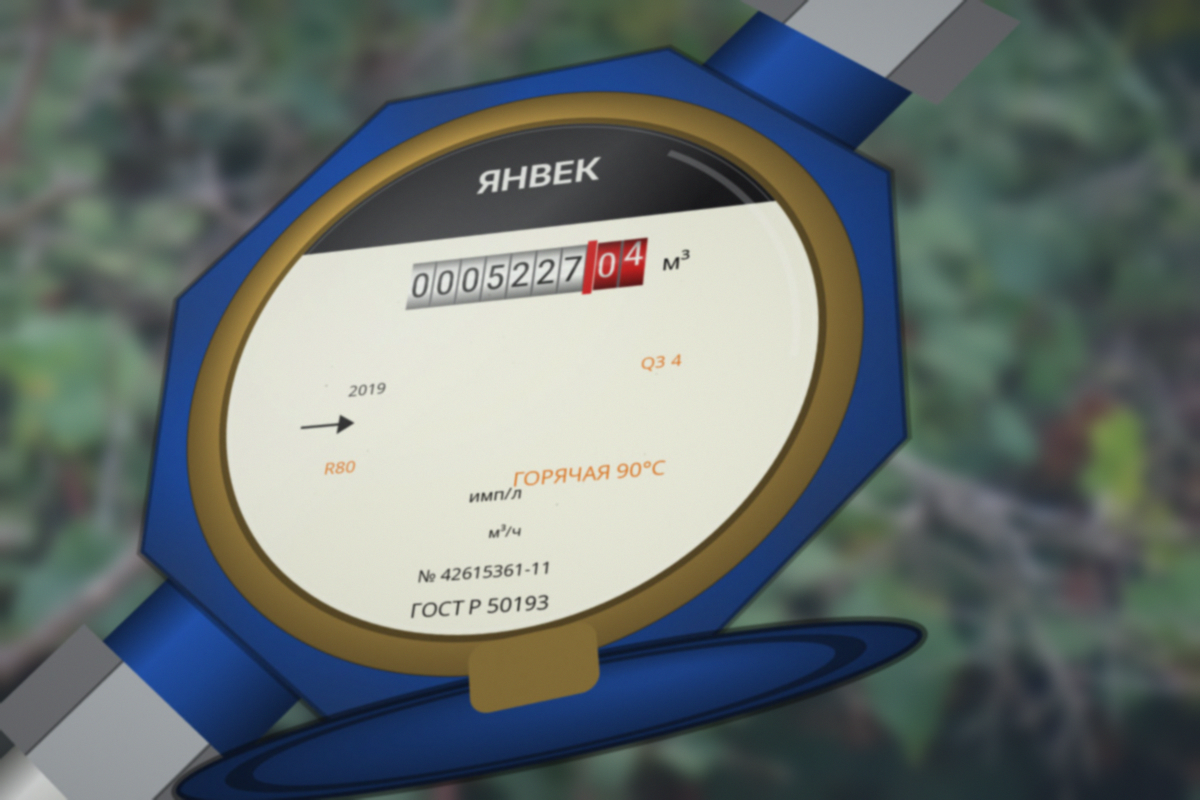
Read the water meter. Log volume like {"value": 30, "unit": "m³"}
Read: {"value": 5227.04, "unit": "m³"}
